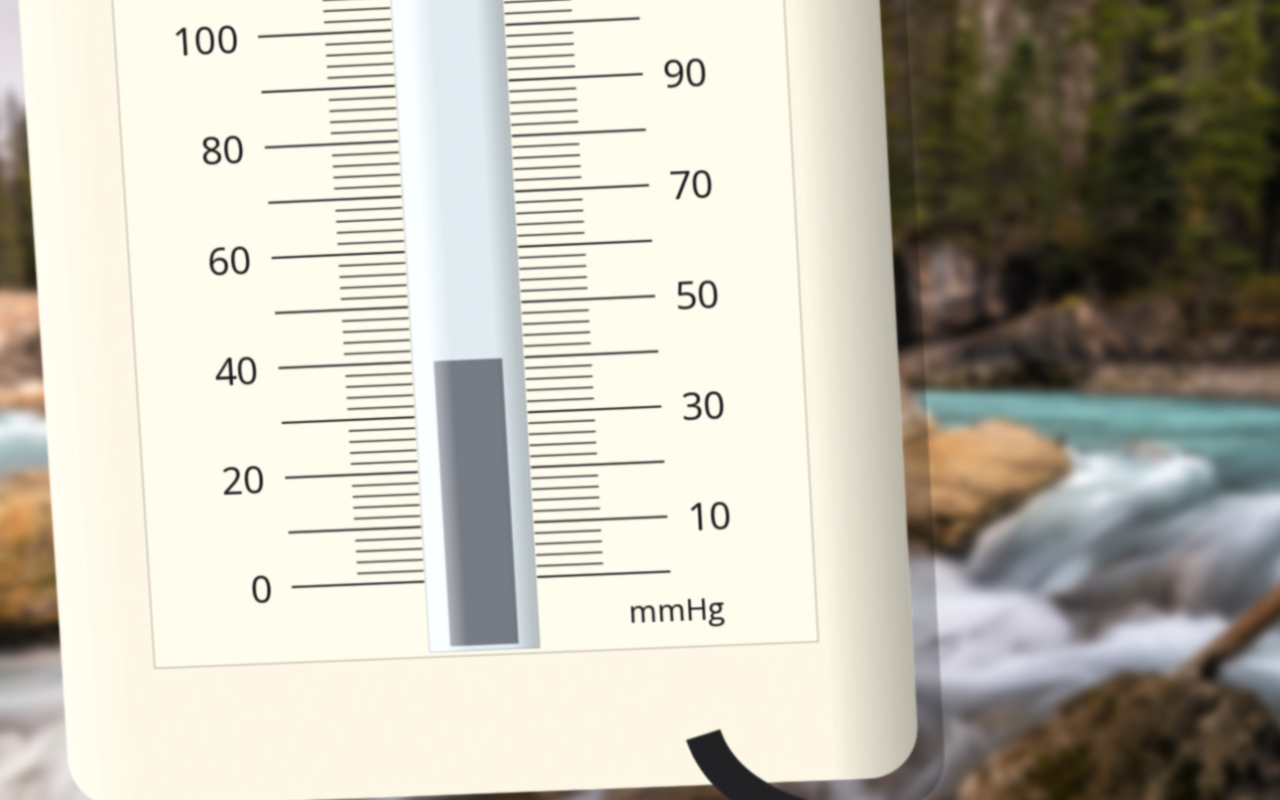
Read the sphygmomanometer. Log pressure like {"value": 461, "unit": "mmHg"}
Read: {"value": 40, "unit": "mmHg"}
